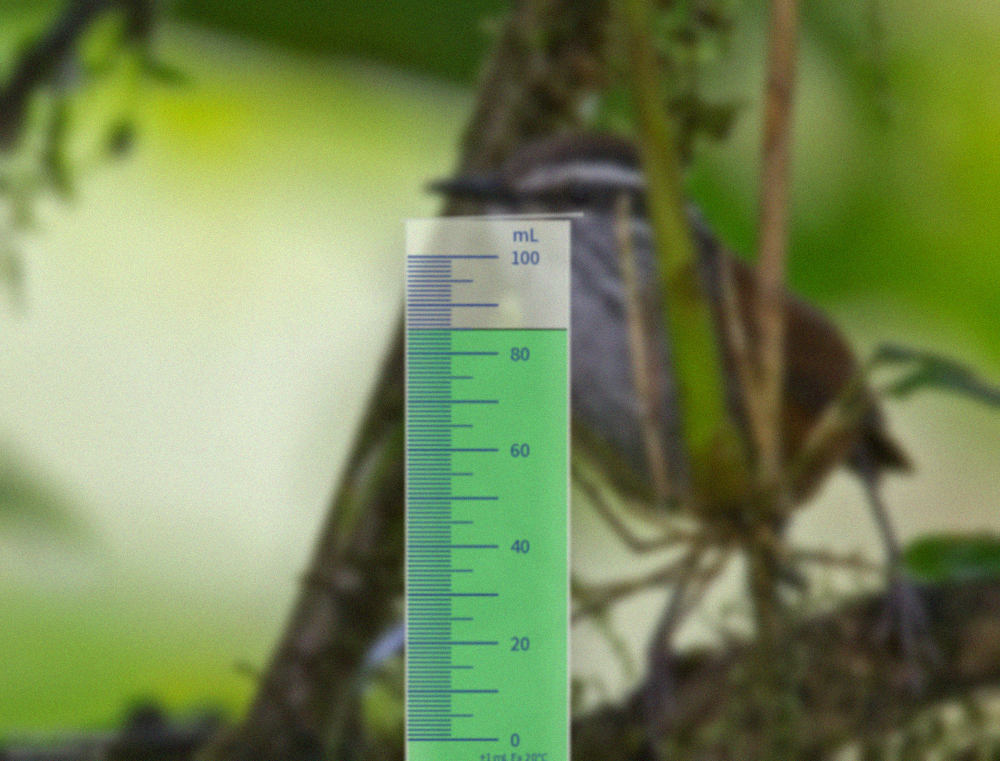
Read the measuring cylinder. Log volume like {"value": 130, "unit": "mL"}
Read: {"value": 85, "unit": "mL"}
